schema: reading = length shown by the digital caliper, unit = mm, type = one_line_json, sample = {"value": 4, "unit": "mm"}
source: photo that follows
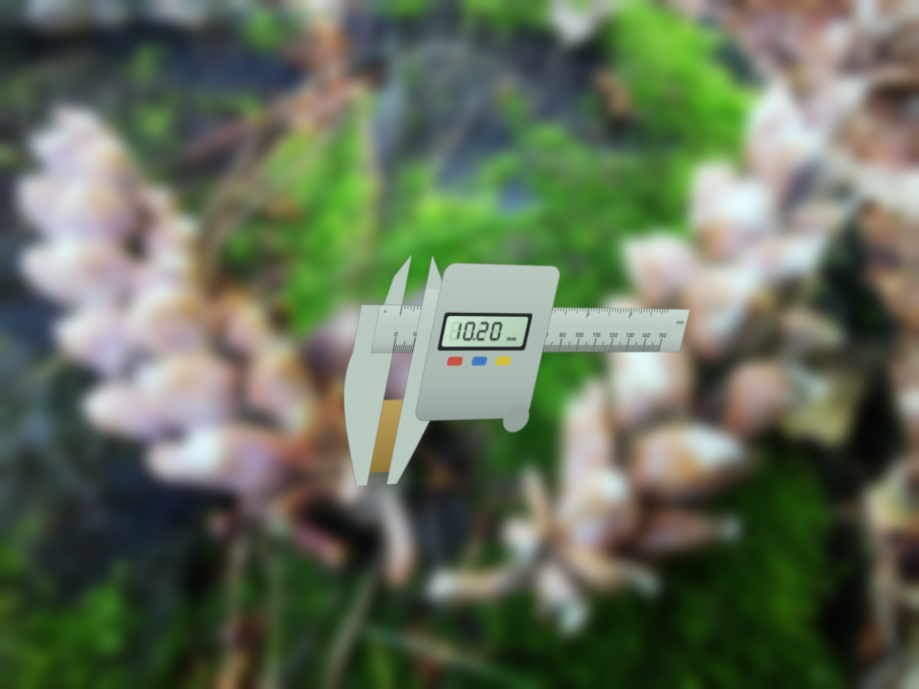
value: {"value": 10.20, "unit": "mm"}
